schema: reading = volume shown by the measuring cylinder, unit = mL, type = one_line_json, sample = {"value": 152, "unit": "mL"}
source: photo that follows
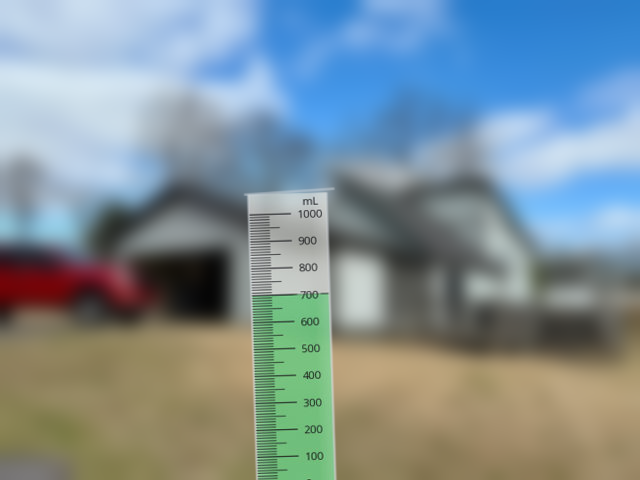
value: {"value": 700, "unit": "mL"}
